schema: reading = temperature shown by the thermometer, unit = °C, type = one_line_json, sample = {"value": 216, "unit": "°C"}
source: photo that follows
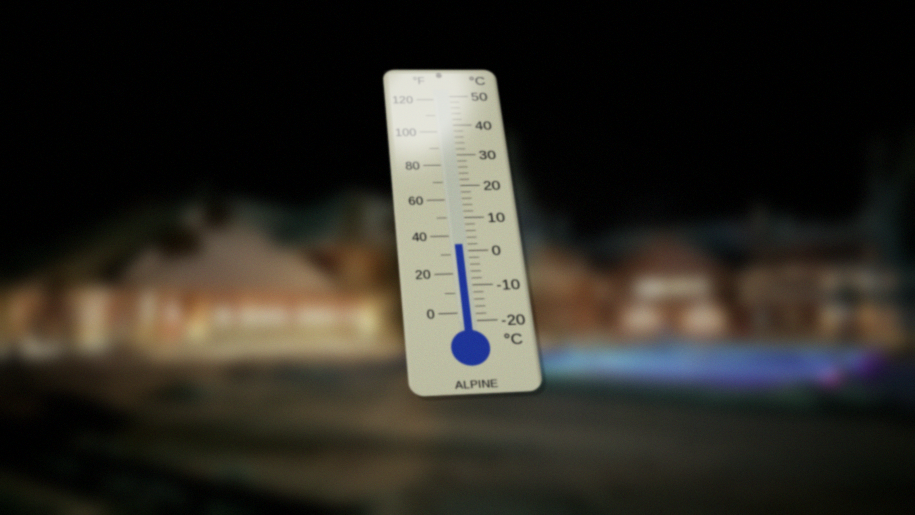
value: {"value": 2, "unit": "°C"}
